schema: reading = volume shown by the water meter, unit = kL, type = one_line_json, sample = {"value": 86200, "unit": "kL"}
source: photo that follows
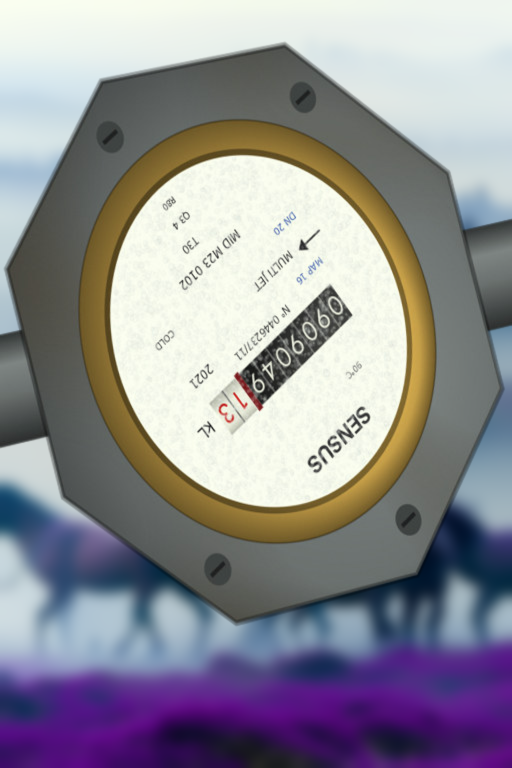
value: {"value": 909049.13, "unit": "kL"}
